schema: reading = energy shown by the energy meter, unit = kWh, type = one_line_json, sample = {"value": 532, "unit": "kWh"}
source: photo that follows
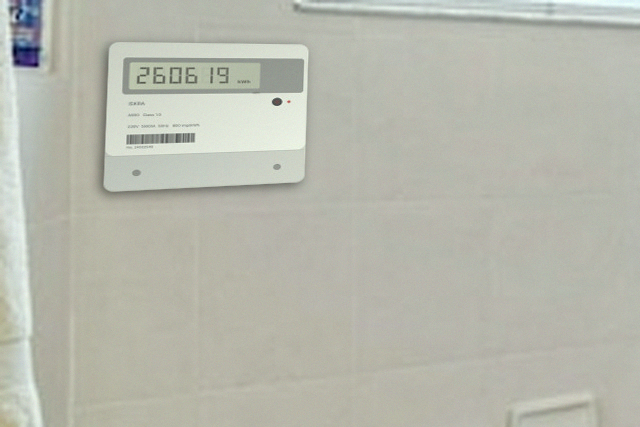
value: {"value": 260619, "unit": "kWh"}
